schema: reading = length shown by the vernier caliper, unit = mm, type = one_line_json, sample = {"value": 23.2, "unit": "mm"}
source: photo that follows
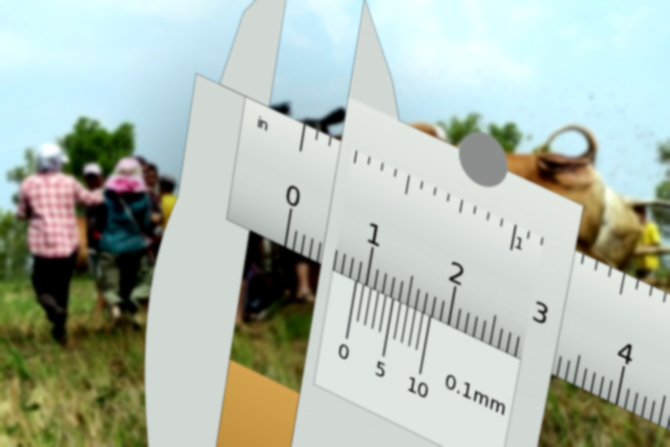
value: {"value": 8.8, "unit": "mm"}
